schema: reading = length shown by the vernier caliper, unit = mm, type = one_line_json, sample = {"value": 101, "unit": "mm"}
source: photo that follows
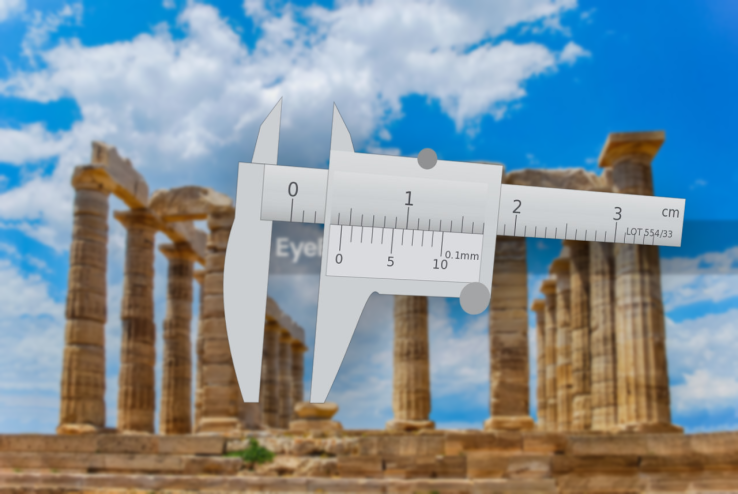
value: {"value": 4.3, "unit": "mm"}
